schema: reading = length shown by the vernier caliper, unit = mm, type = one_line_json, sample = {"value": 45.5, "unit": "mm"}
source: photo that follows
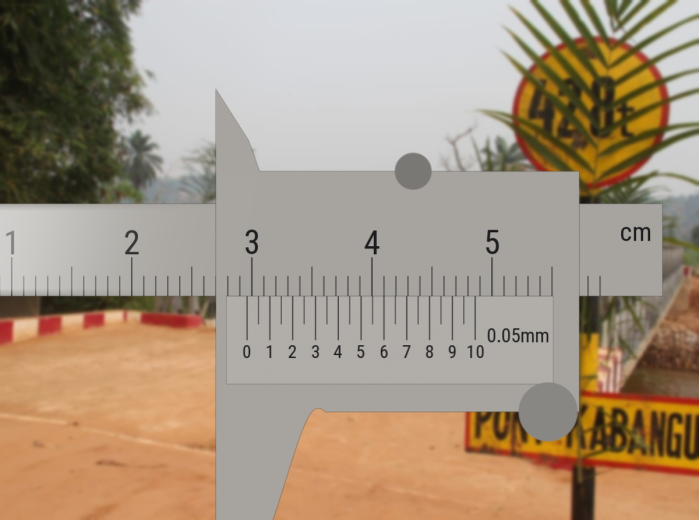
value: {"value": 29.6, "unit": "mm"}
